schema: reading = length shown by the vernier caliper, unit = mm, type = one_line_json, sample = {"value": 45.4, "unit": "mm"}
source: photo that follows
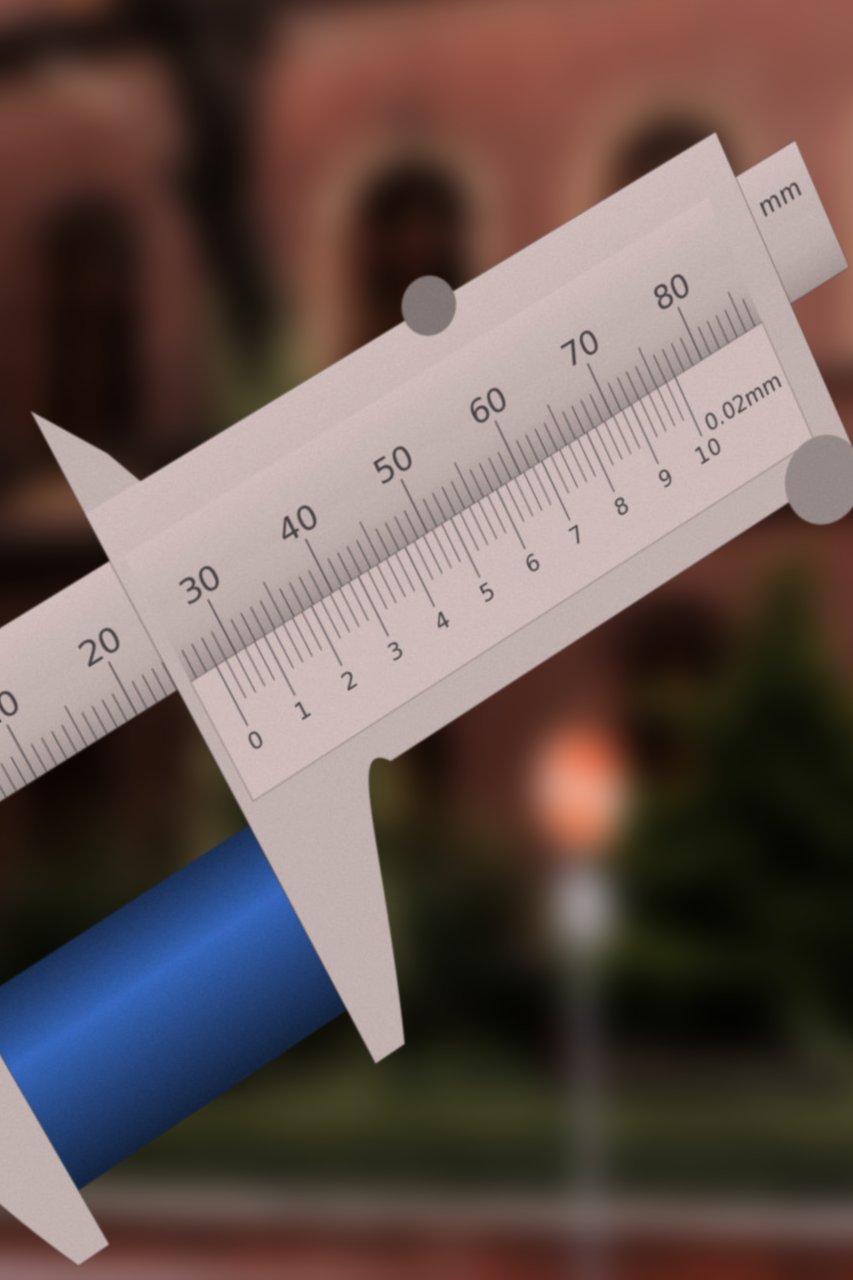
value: {"value": 28.0, "unit": "mm"}
